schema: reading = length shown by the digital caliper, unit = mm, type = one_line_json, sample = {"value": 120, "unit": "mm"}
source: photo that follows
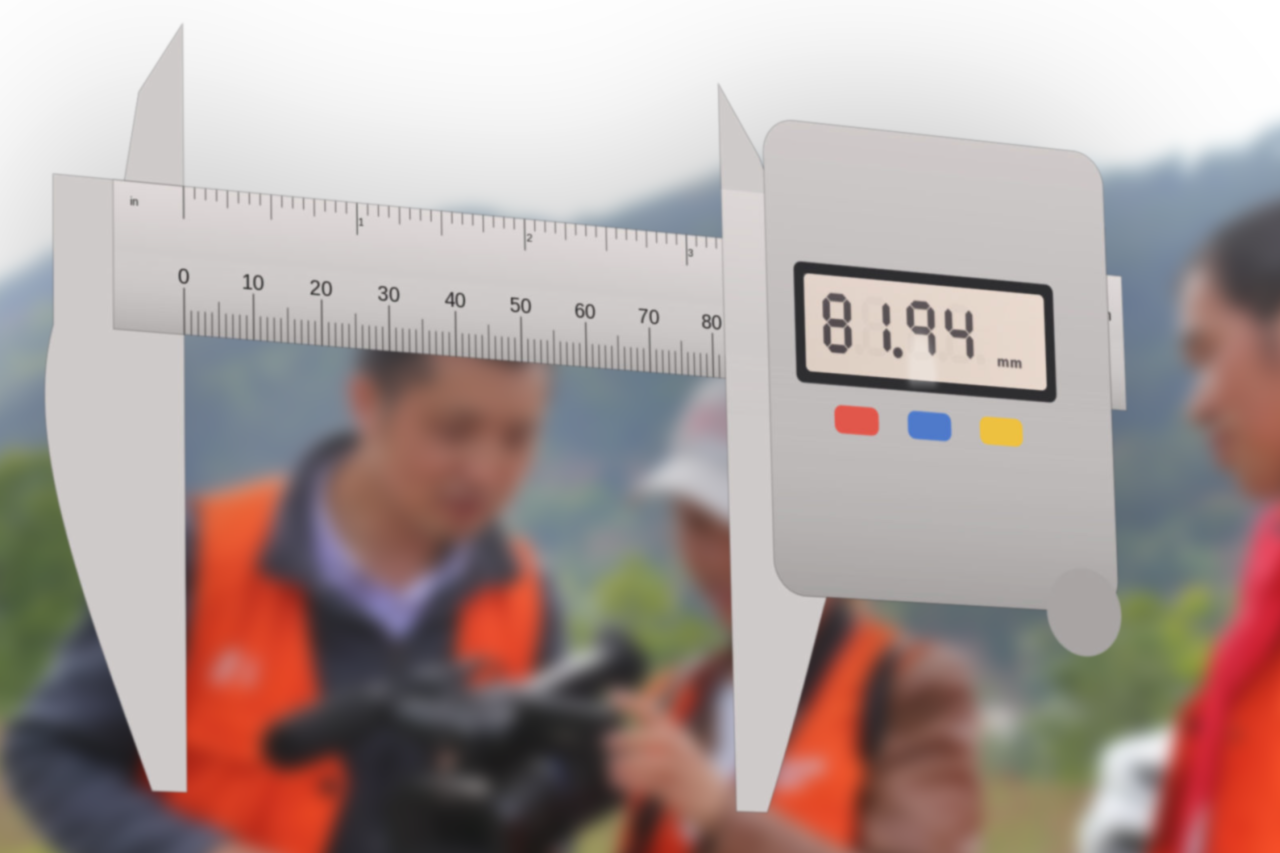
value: {"value": 81.94, "unit": "mm"}
